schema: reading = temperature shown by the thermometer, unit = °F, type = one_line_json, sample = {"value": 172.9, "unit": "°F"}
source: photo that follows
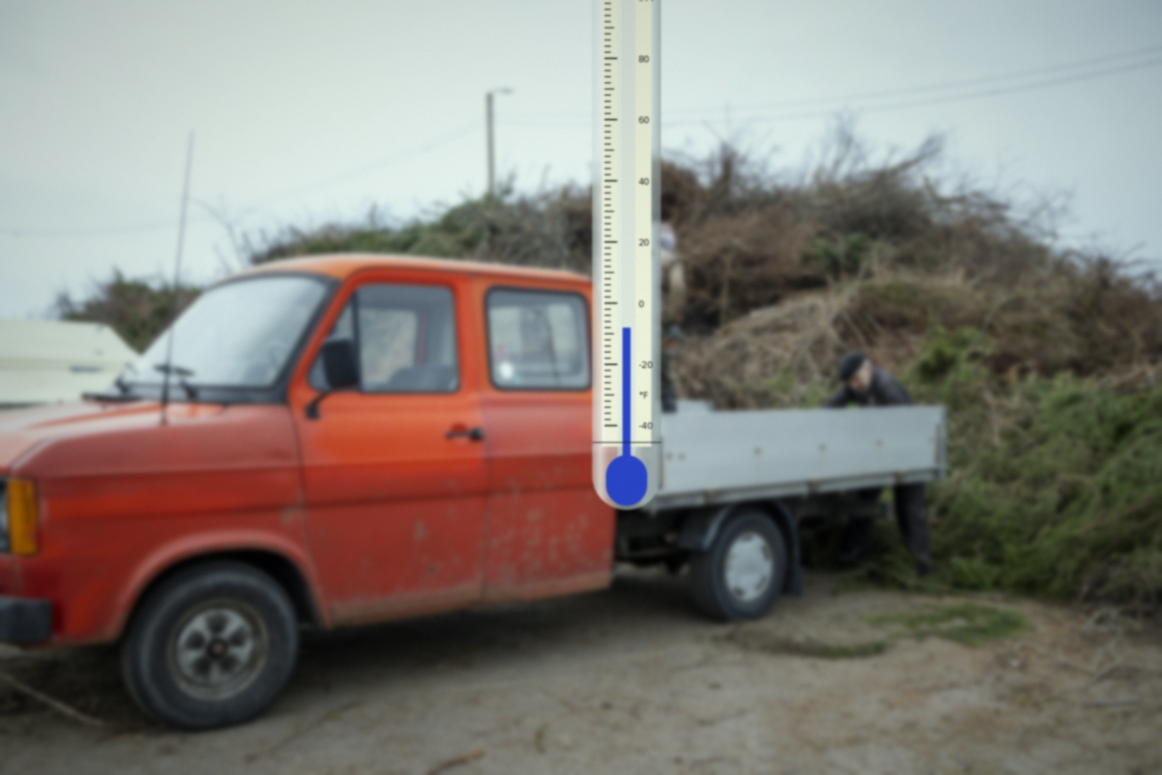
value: {"value": -8, "unit": "°F"}
